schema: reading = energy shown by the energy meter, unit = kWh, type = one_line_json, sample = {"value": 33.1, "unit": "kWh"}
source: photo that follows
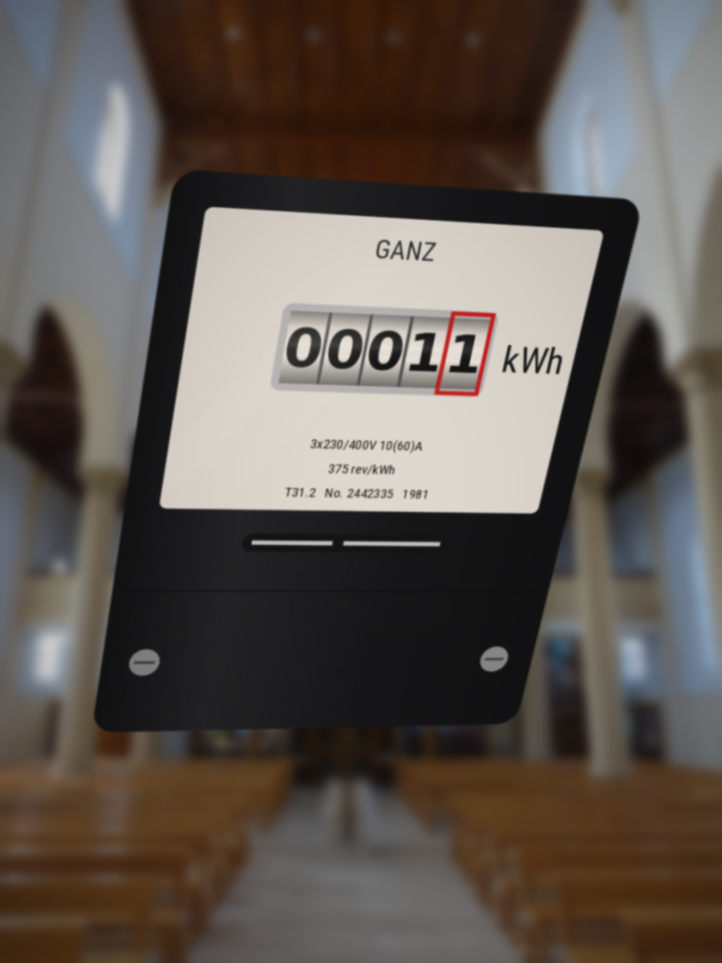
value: {"value": 1.1, "unit": "kWh"}
